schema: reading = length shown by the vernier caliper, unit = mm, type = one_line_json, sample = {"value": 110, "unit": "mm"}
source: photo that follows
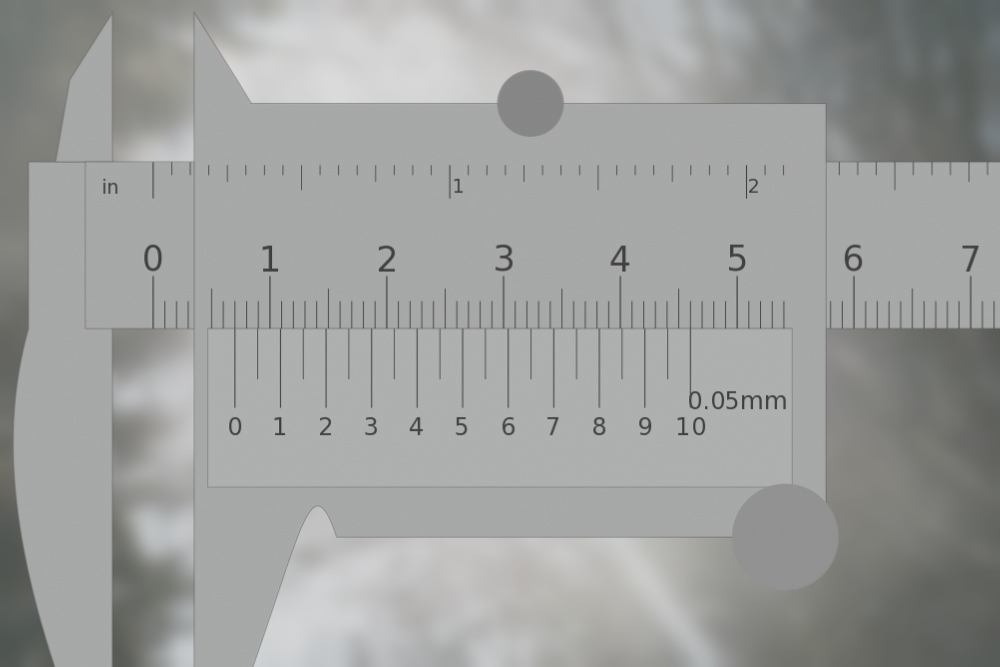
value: {"value": 7.0, "unit": "mm"}
